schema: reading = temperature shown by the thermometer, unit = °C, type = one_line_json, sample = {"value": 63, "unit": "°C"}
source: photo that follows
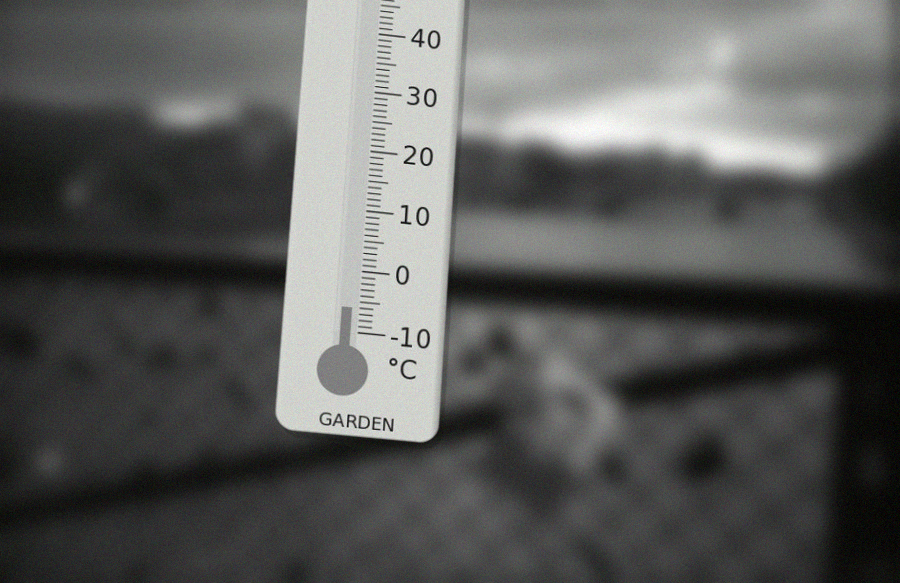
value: {"value": -6, "unit": "°C"}
